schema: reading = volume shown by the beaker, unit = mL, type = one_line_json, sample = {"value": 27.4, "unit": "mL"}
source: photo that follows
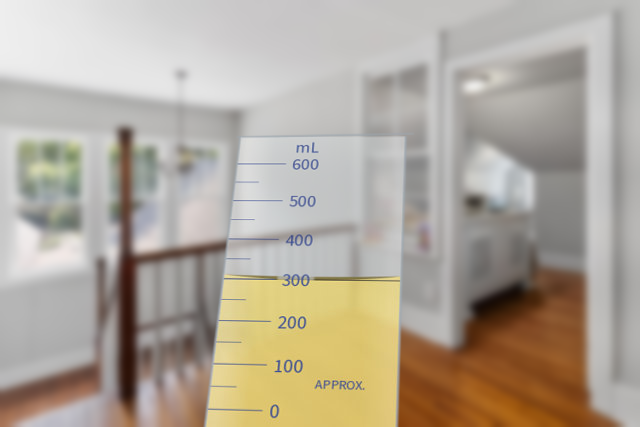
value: {"value": 300, "unit": "mL"}
